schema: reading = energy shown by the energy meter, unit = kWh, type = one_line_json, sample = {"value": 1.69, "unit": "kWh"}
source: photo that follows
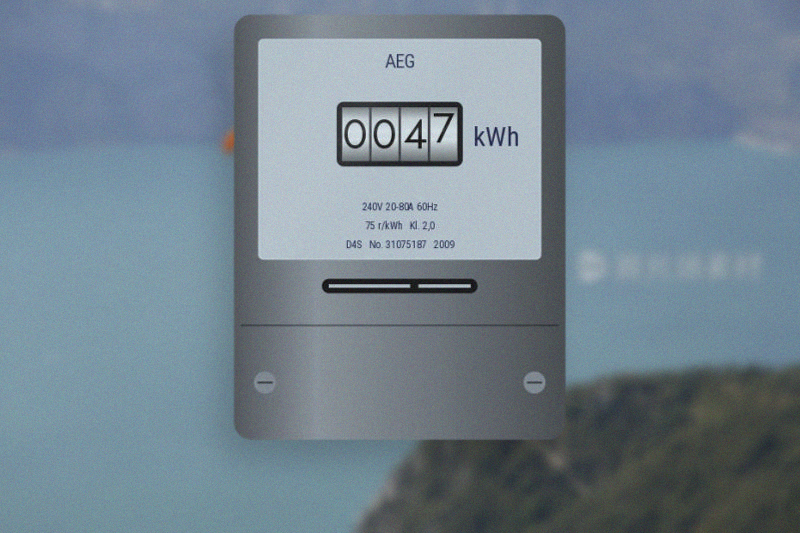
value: {"value": 47, "unit": "kWh"}
